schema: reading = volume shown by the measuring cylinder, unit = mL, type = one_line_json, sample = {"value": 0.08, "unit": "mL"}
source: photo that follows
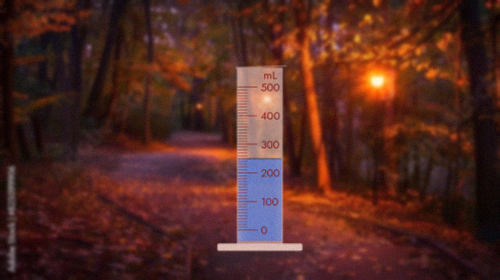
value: {"value": 250, "unit": "mL"}
